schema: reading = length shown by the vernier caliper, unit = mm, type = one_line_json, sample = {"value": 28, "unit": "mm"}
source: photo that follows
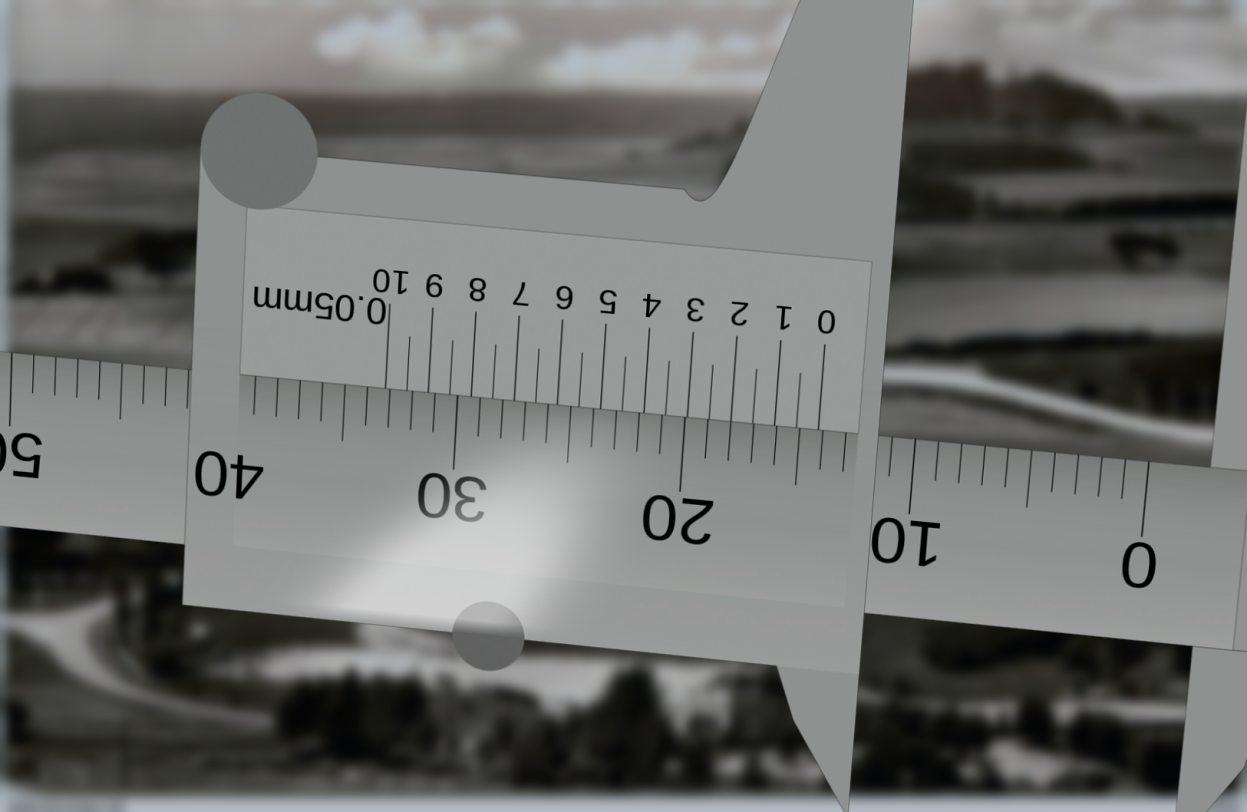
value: {"value": 14.20, "unit": "mm"}
